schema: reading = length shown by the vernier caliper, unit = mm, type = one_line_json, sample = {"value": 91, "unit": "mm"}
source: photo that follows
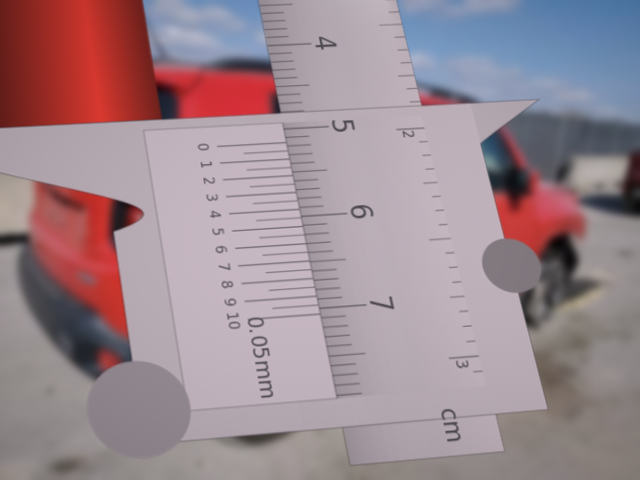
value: {"value": 51.6, "unit": "mm"}
